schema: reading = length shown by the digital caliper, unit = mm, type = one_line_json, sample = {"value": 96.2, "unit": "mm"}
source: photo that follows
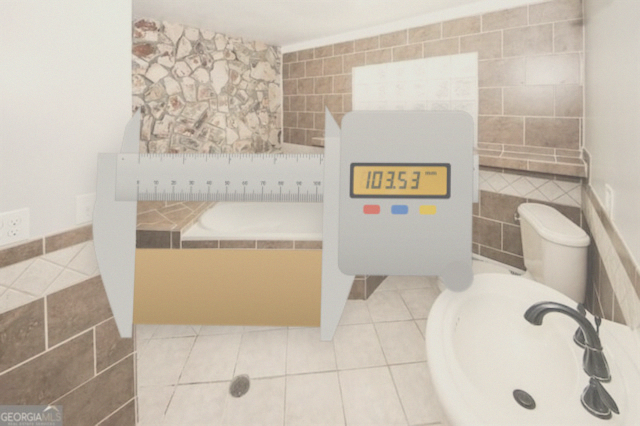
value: {"value": 103.53, "unit": "mm"}
